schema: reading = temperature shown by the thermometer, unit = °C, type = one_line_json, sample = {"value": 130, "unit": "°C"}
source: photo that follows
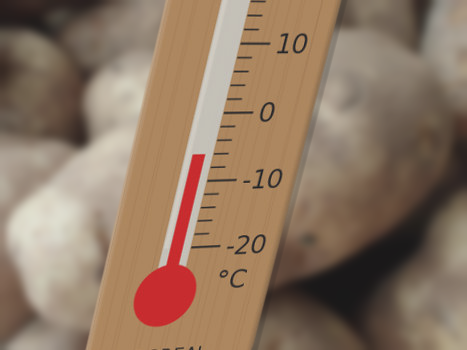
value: {"value": -6, "unit": "°C"}
